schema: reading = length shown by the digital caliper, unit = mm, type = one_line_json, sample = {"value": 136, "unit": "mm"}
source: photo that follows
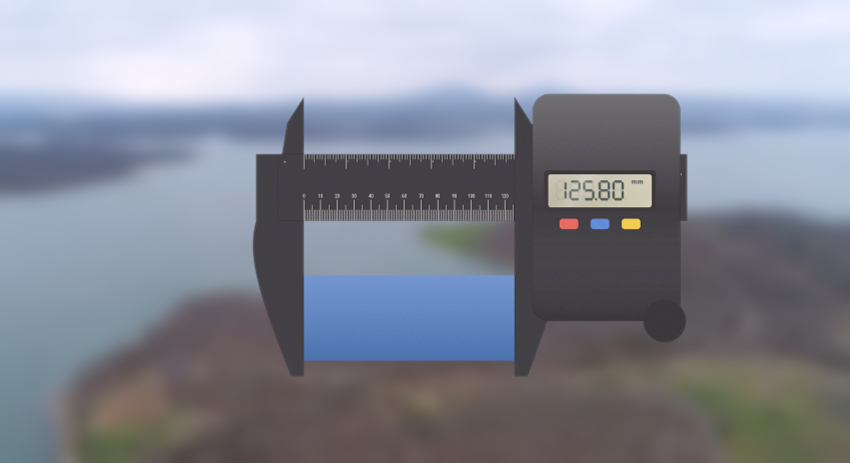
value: {"value": 125.80, "unit": "mm"}
